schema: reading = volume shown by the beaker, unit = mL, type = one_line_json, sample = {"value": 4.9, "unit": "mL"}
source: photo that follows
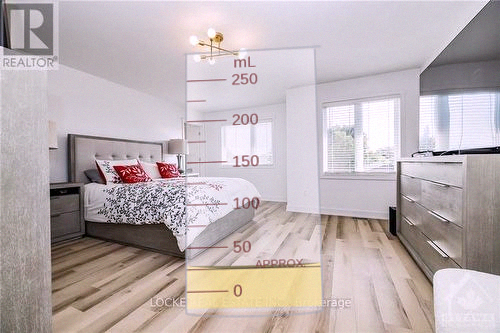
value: {"value": 25, "unit": "mL"}
